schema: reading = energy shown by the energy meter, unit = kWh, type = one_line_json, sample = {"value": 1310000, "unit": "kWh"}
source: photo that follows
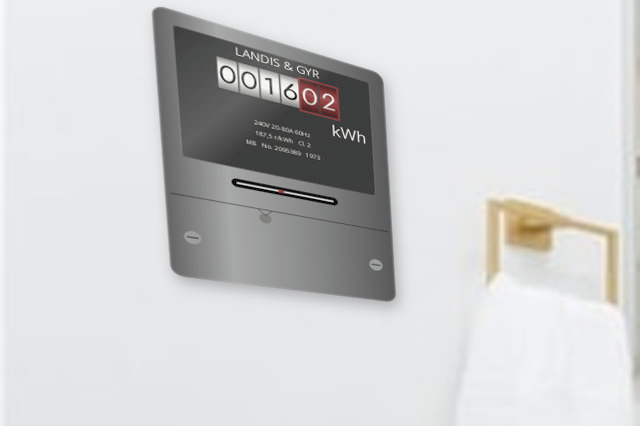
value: {"value": 16.02, "unit": "kWh"}
